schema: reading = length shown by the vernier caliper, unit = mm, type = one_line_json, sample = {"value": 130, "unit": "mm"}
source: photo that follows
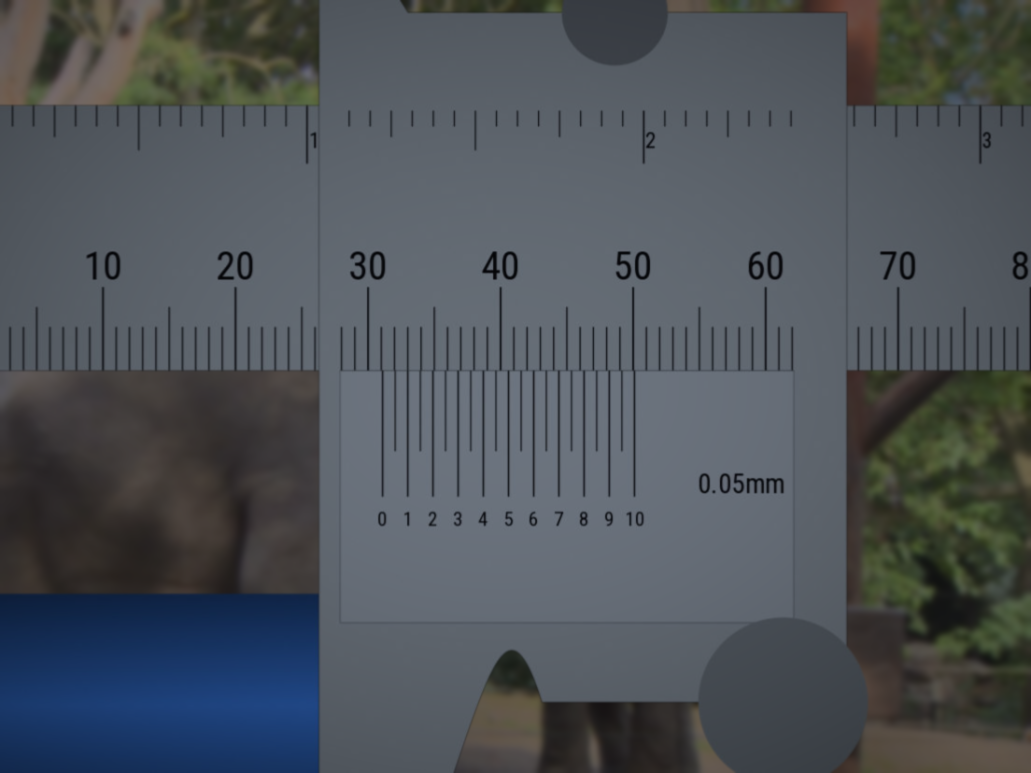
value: {"value": 31.1, "unit": "mm"}
